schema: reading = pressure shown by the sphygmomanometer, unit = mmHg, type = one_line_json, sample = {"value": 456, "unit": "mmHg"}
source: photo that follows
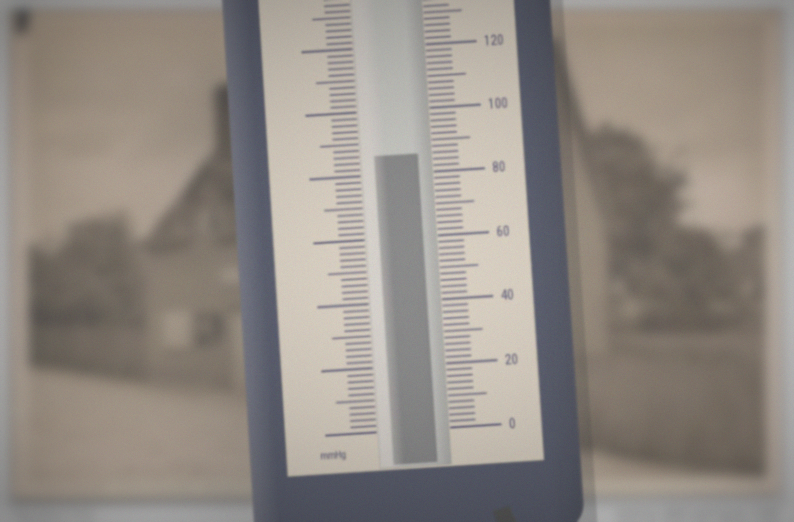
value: {"value": 86, "unit": "mmHg"}
